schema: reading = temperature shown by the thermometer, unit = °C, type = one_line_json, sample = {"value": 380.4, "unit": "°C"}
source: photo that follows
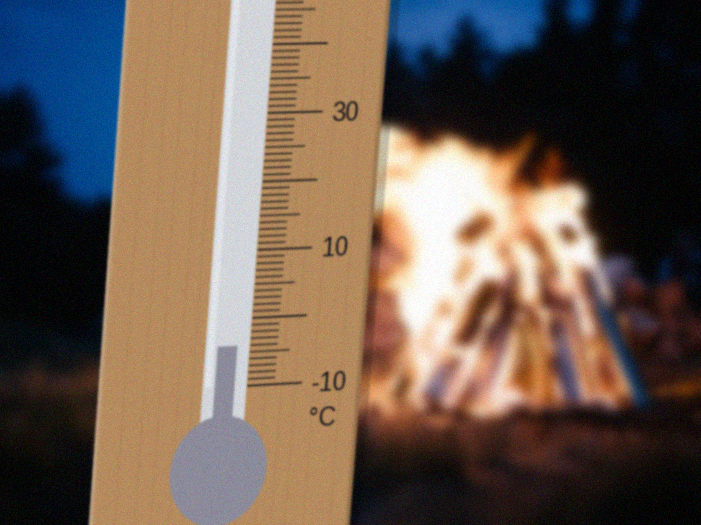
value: {"value": -4, "unit": "°C"}
